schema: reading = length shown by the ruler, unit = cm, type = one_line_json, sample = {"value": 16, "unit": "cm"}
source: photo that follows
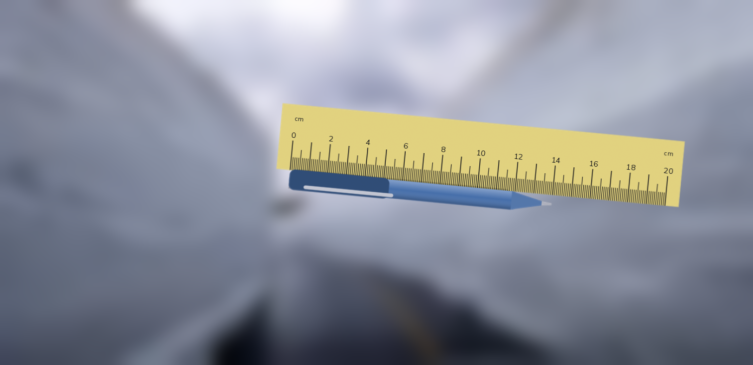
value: {"value": 14, "unit": "cm"}
